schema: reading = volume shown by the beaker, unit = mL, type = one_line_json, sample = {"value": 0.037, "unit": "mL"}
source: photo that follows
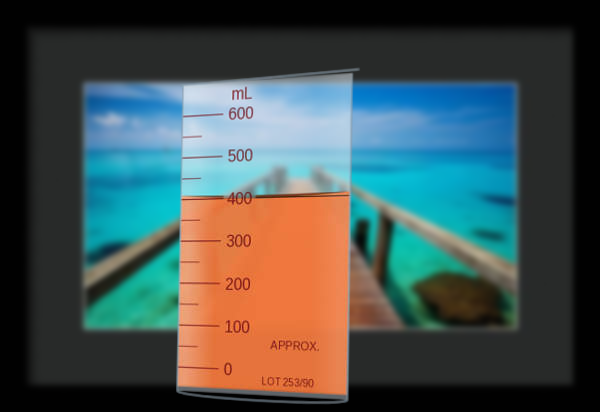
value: {"value": 400, "unit": "mL"}
